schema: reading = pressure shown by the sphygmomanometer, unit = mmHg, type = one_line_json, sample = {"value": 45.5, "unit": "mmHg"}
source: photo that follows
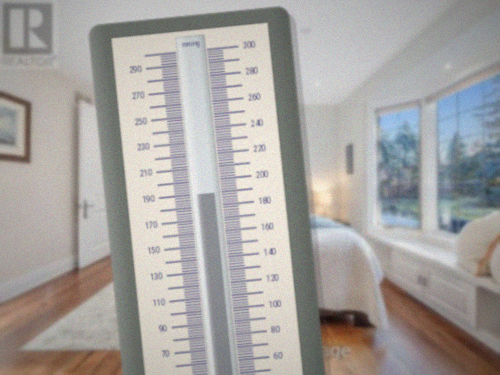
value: {"value": 190, "unit": "mmHg"}
